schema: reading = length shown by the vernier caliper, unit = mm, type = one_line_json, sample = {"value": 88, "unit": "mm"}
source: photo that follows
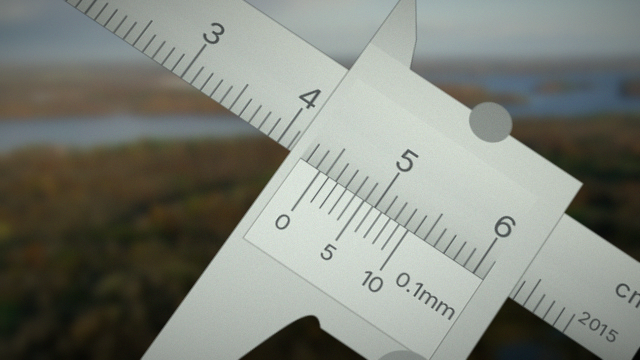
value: {"value": 44.4, "unit": "mm"}
